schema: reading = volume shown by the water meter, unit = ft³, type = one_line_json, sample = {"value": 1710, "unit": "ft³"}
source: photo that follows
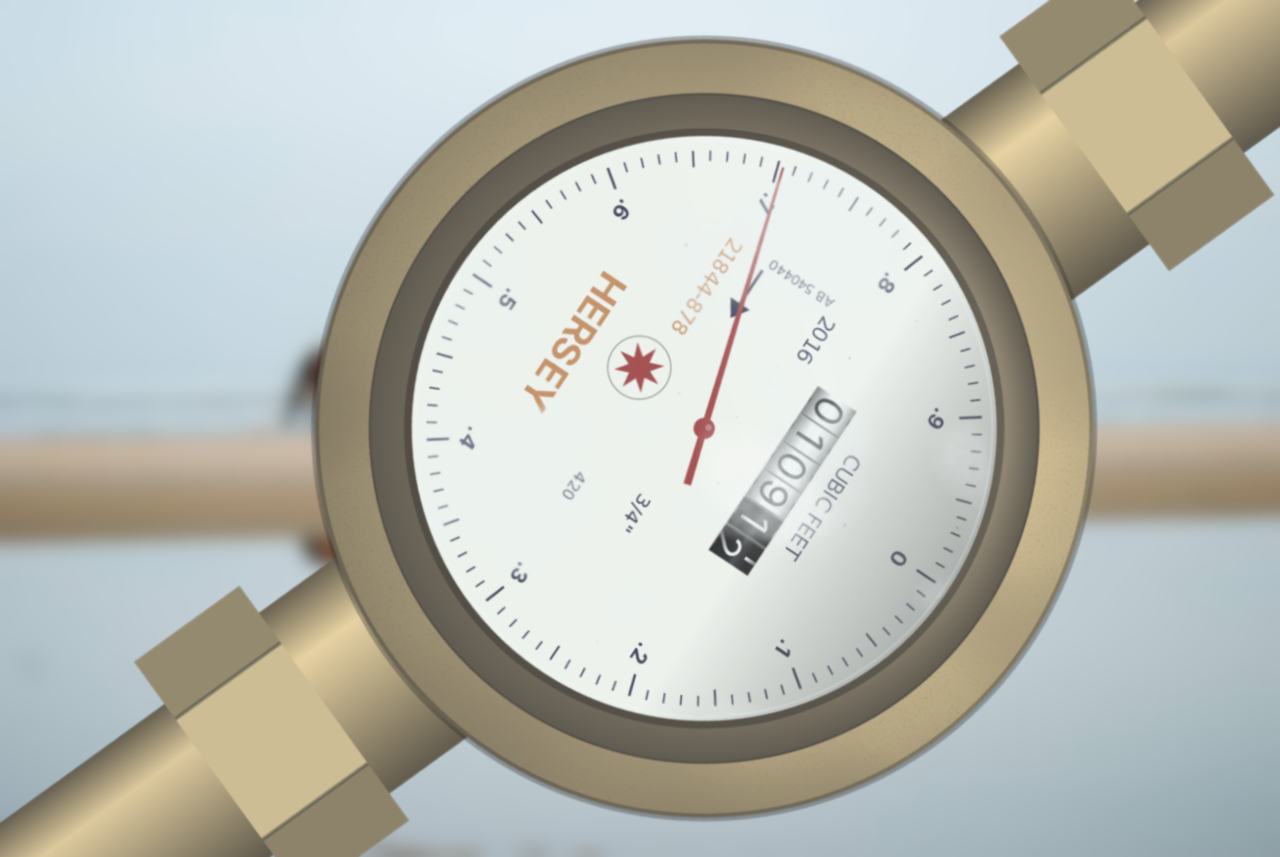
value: {"value": 10911.70, "unit": "ft³"}
